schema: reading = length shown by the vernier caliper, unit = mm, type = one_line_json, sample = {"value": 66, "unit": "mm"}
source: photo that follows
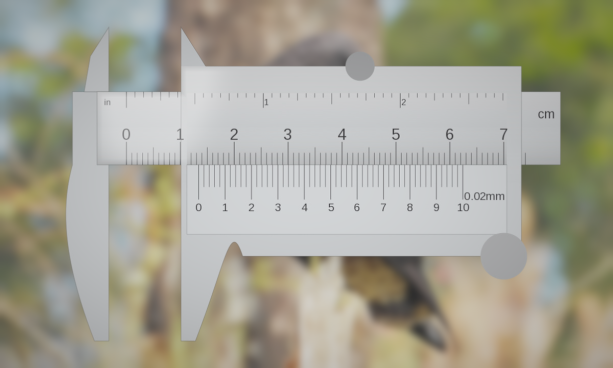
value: {"value": 13.4, "unit": "mm"}
